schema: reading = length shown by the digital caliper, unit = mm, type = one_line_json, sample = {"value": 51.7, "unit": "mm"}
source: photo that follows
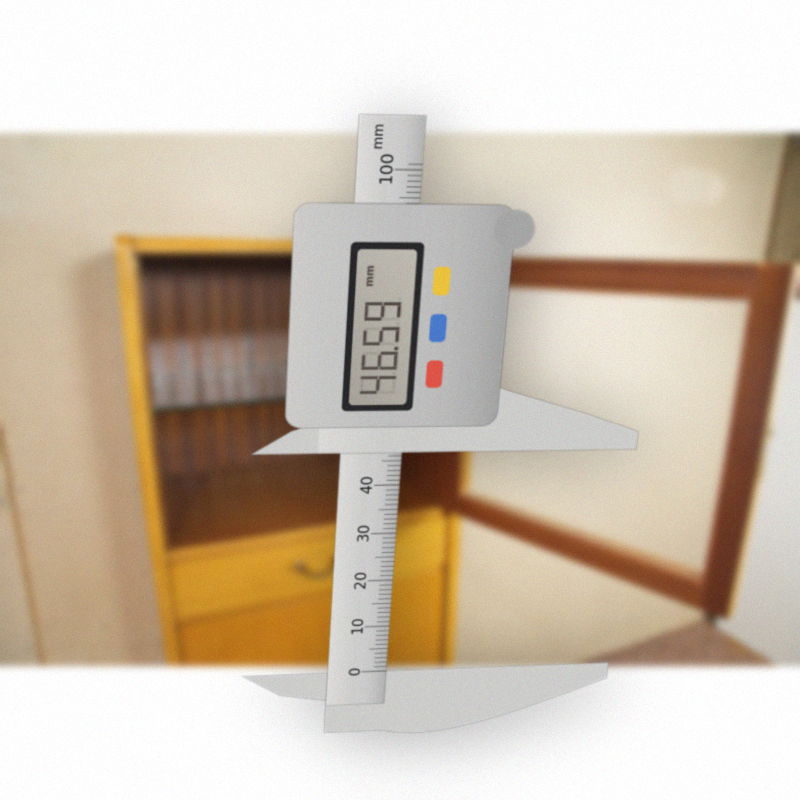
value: {"value": 46.59, "unit": "mm"}
